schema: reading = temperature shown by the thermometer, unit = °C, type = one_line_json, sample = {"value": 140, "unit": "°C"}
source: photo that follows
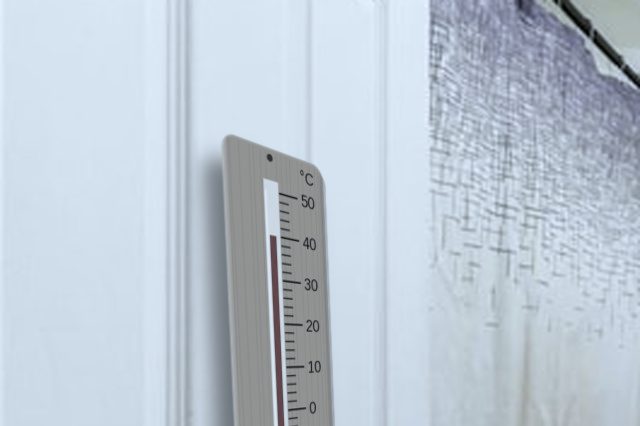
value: {"value": 40, "unit": "°C"}
